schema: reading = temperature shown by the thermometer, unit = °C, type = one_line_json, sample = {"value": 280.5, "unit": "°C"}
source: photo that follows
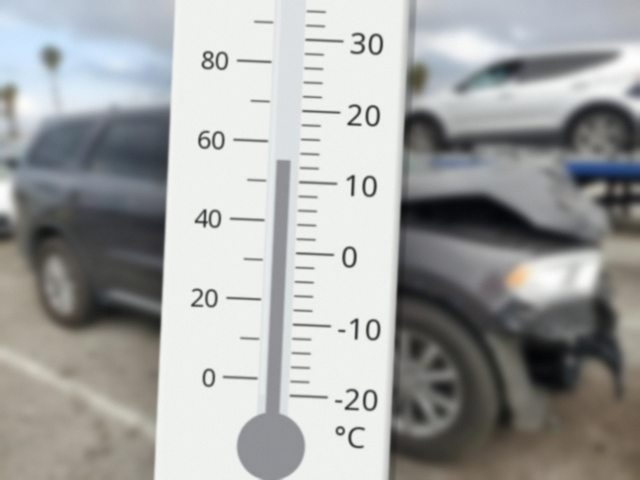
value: {"value": 13, "unit": "°C"}
